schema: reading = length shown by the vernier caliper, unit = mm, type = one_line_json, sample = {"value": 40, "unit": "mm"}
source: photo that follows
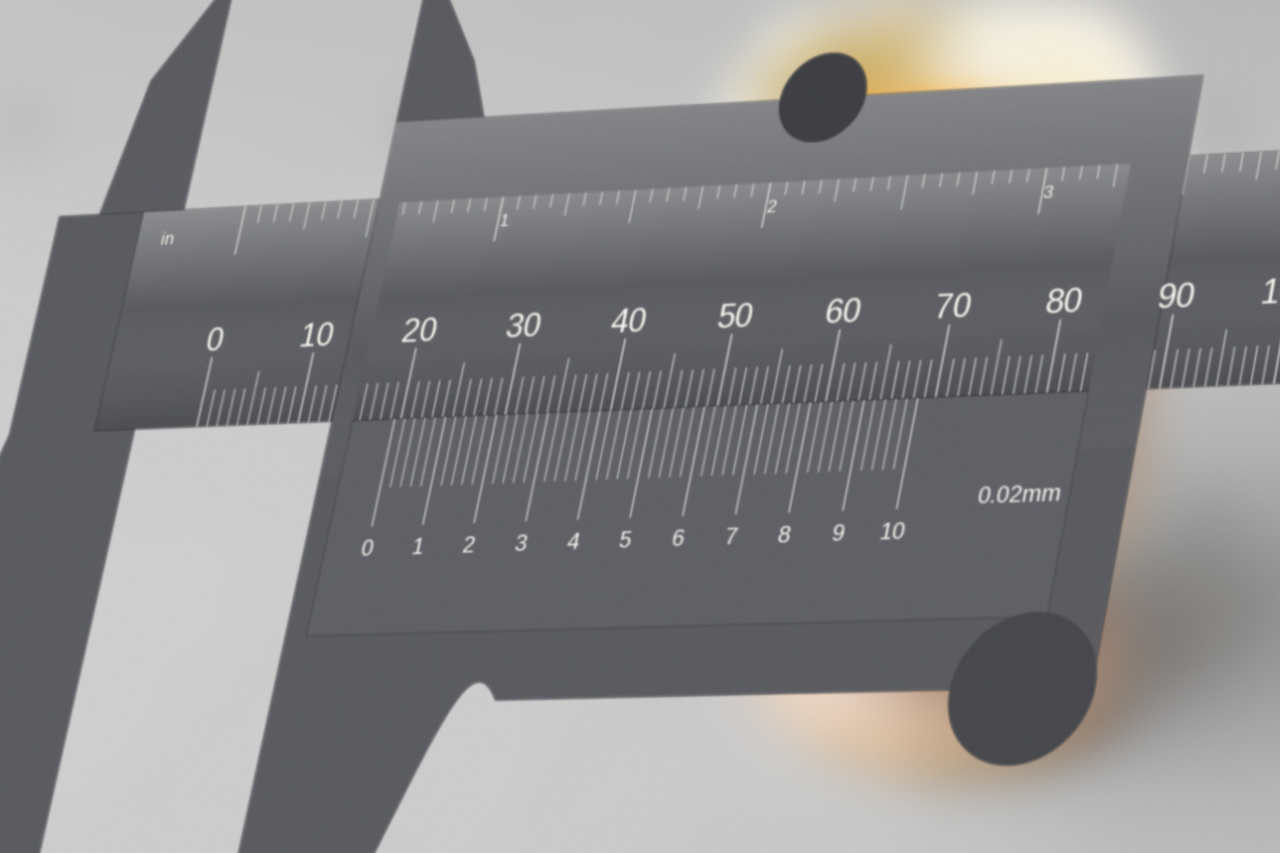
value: {"value": 19.4, "unit": "mm"}
